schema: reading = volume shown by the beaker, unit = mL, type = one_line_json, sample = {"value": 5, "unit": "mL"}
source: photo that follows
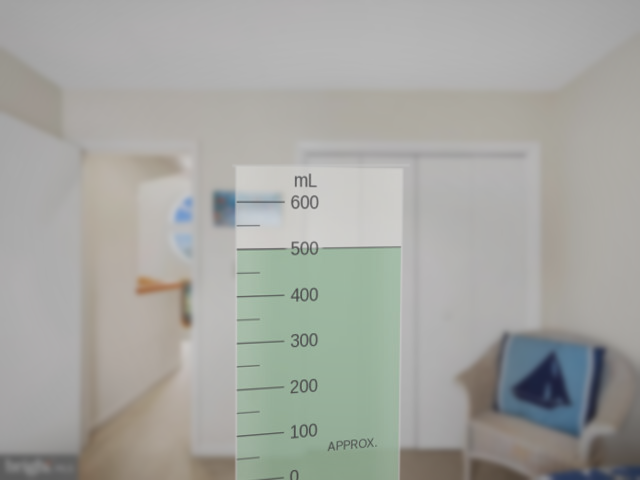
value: {"value": 500, "unit": "mL"}
